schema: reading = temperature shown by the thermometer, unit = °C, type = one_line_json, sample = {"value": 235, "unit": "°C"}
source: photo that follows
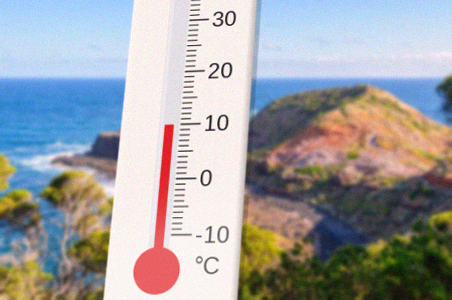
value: {"value": 10, "unit": "°C"}
